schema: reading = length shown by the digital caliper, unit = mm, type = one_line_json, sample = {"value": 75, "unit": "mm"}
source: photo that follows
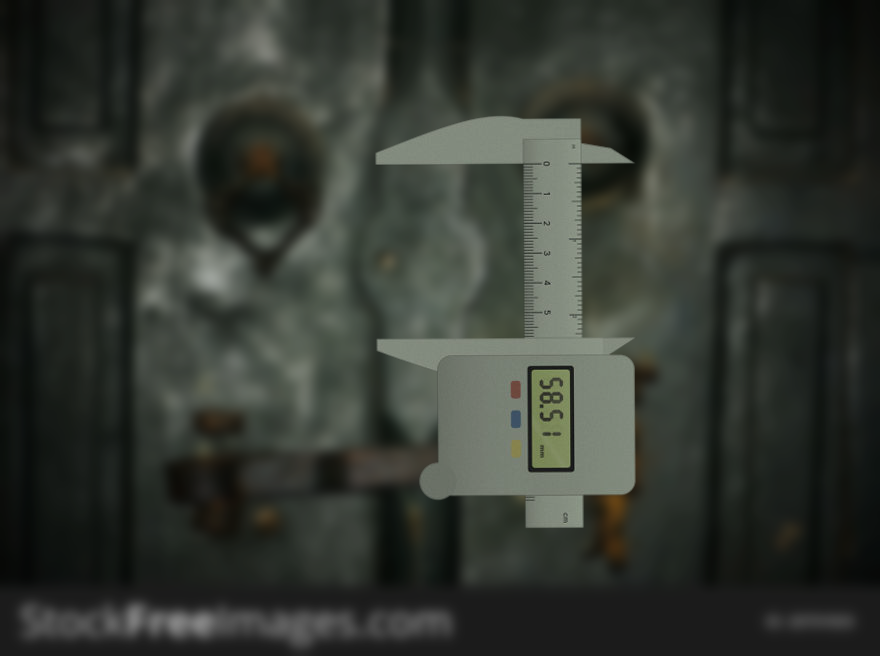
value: {"value": 58.51, "unit": "mm"}
